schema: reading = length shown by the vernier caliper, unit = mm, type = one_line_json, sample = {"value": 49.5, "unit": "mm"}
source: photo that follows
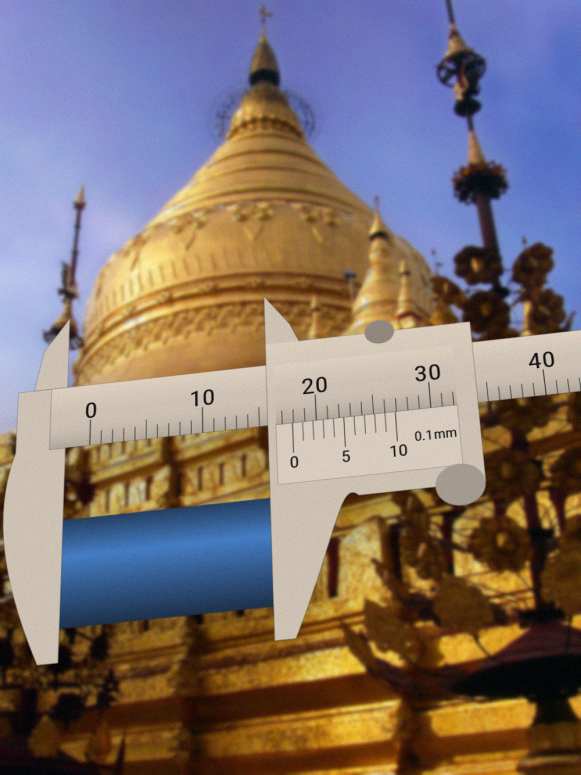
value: {"value": 17.9, "unit": "mm"}
